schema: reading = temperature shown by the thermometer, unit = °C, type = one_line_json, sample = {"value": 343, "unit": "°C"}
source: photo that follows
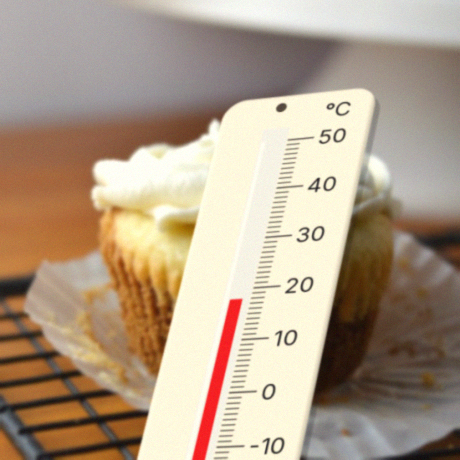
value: {"value": 18, "unit": "°C"}
